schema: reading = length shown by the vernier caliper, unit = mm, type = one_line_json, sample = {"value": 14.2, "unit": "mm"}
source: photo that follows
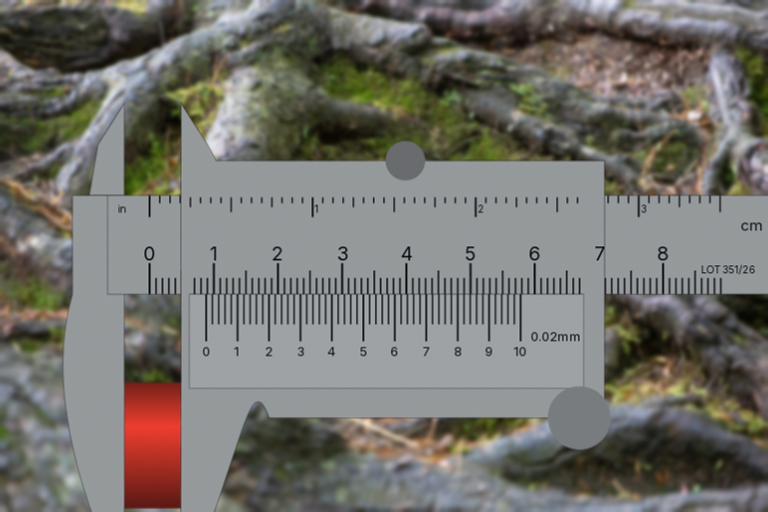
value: {"value": 8.8, "unit": "mm"}
